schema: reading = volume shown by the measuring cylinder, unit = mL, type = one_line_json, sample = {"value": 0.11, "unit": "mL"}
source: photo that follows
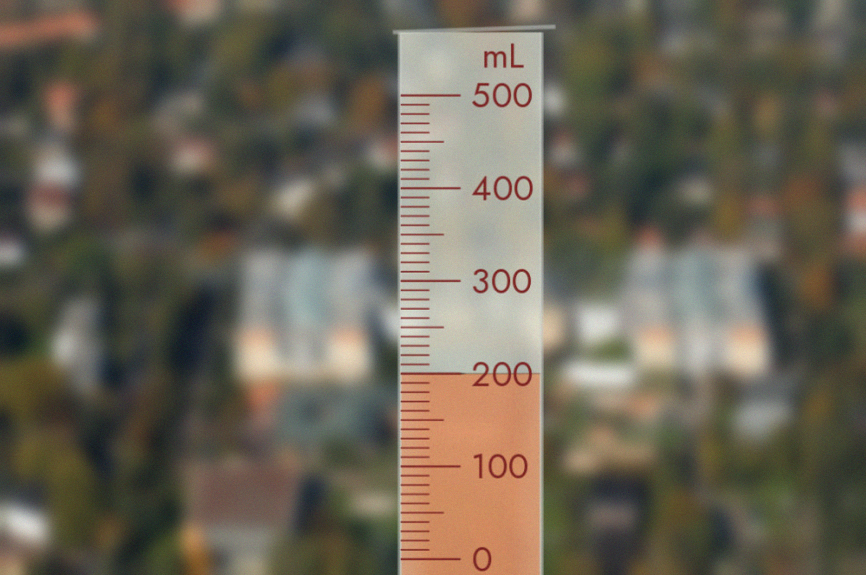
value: {"value": 200, "unit": "mL"}
